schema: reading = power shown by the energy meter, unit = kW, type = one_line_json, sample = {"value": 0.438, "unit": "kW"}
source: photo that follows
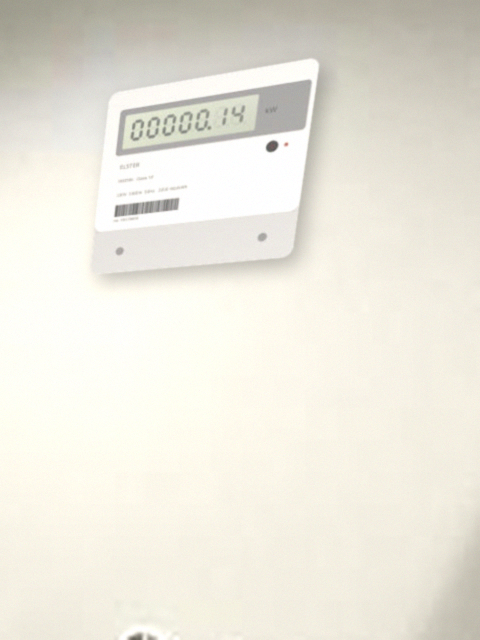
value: {"value": 0.14, "unit": "kW"}
